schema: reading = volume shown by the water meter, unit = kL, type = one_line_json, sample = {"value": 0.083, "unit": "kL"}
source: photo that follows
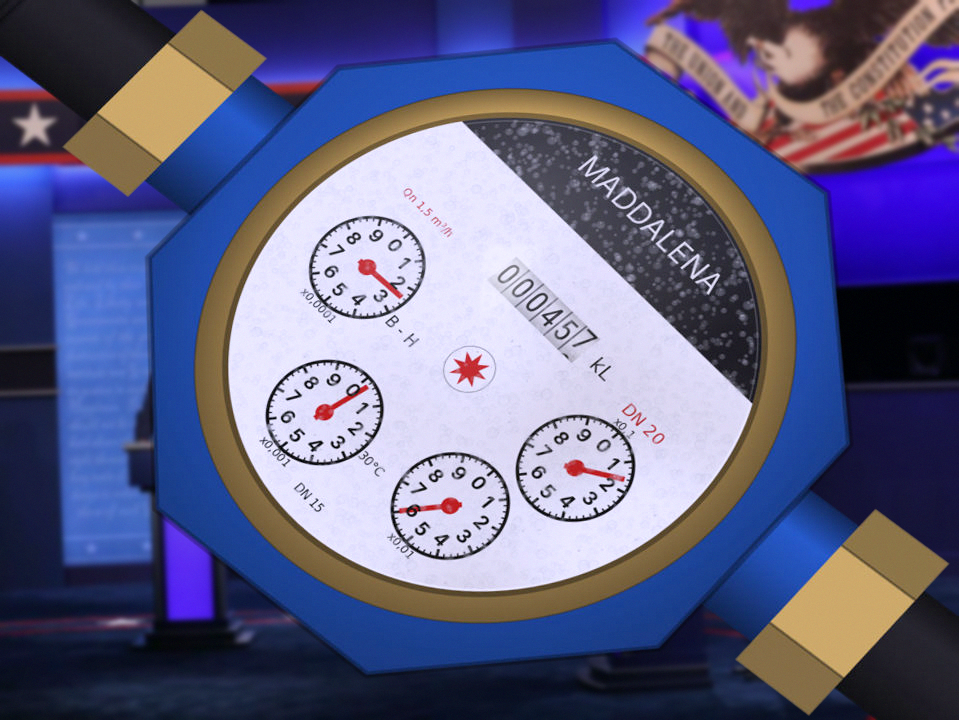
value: {"value": 457.1602, "unit": "kL"}
